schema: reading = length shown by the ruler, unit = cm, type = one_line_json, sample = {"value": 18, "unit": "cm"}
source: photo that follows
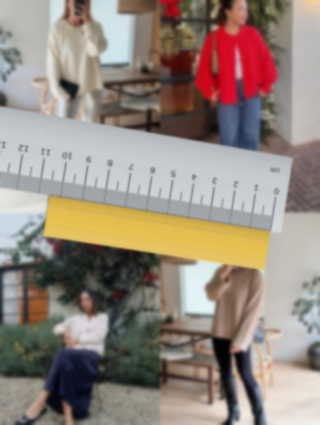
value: {"value": 10.5, "unit": "cm"}
